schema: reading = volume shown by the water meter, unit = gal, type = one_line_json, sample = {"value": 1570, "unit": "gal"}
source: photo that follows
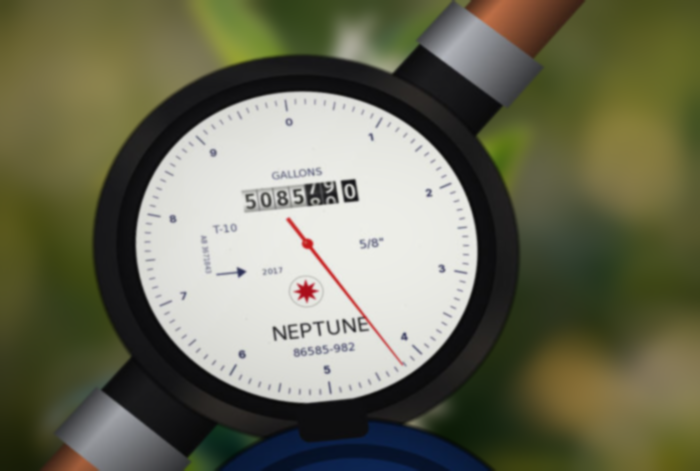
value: {"value": 5085794.2, "unit": "gal"}
